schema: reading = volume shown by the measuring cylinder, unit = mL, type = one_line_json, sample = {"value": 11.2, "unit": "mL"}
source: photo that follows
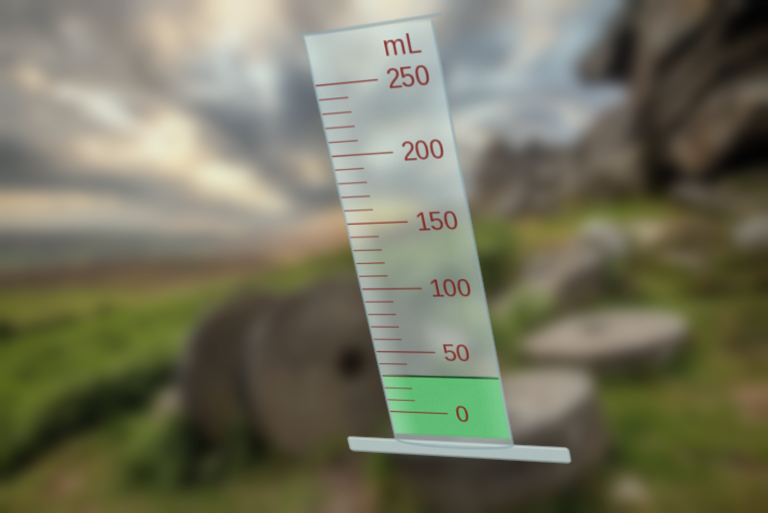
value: {"value": 30, "unit": "mL"}
